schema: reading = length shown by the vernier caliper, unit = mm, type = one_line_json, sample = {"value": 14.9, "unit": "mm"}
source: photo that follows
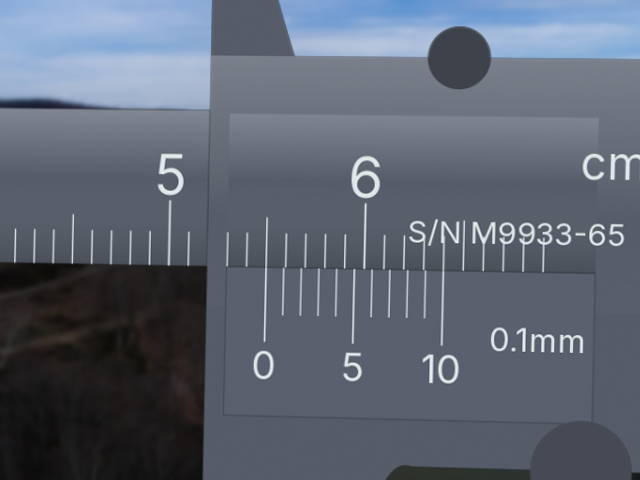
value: {"value": 55.0, "unit": "mm"}
